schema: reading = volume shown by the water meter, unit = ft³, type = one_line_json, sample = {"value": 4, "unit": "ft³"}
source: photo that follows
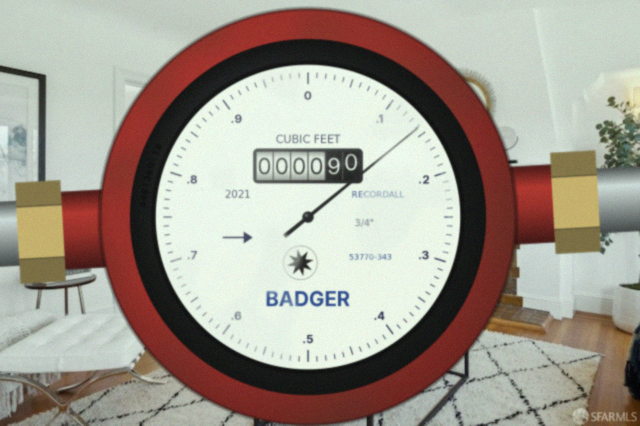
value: {"value": 90.14, "unit": "ft³"}
